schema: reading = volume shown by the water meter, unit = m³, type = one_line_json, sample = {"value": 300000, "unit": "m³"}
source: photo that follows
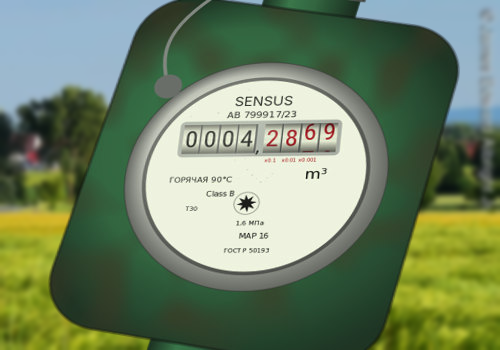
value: {"value": 4.2869, "unit": "m³"}
